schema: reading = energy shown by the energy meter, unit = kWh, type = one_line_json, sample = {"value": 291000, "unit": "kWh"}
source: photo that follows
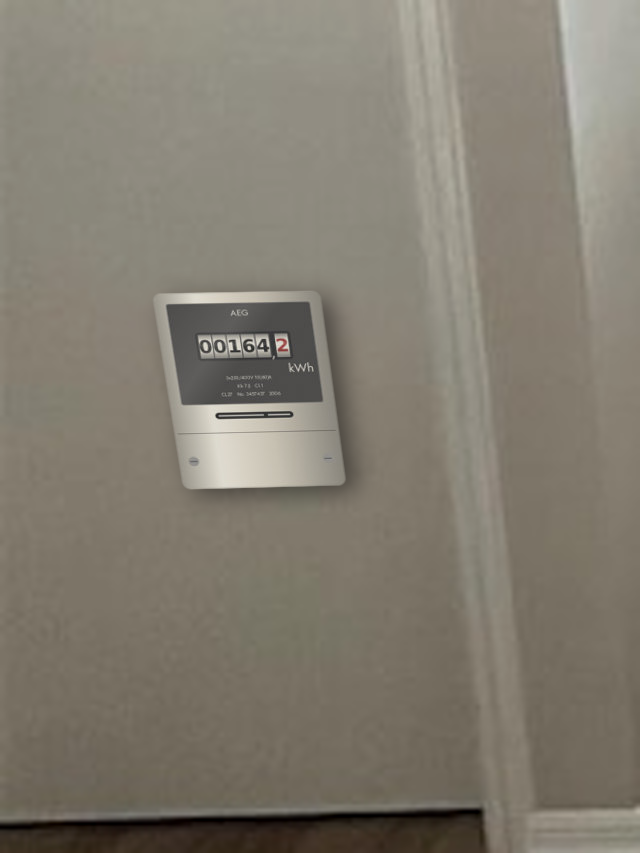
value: {"value": 164.2, "unit": "kWh"}
